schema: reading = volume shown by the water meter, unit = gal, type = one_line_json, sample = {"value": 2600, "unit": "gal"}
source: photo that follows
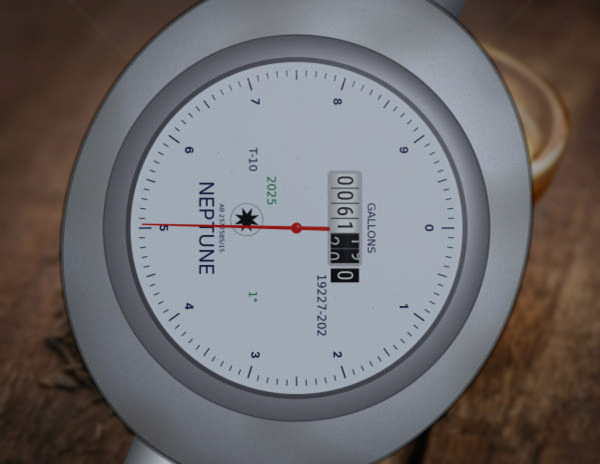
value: {"value": 61195.0, "unit": "gal"}
